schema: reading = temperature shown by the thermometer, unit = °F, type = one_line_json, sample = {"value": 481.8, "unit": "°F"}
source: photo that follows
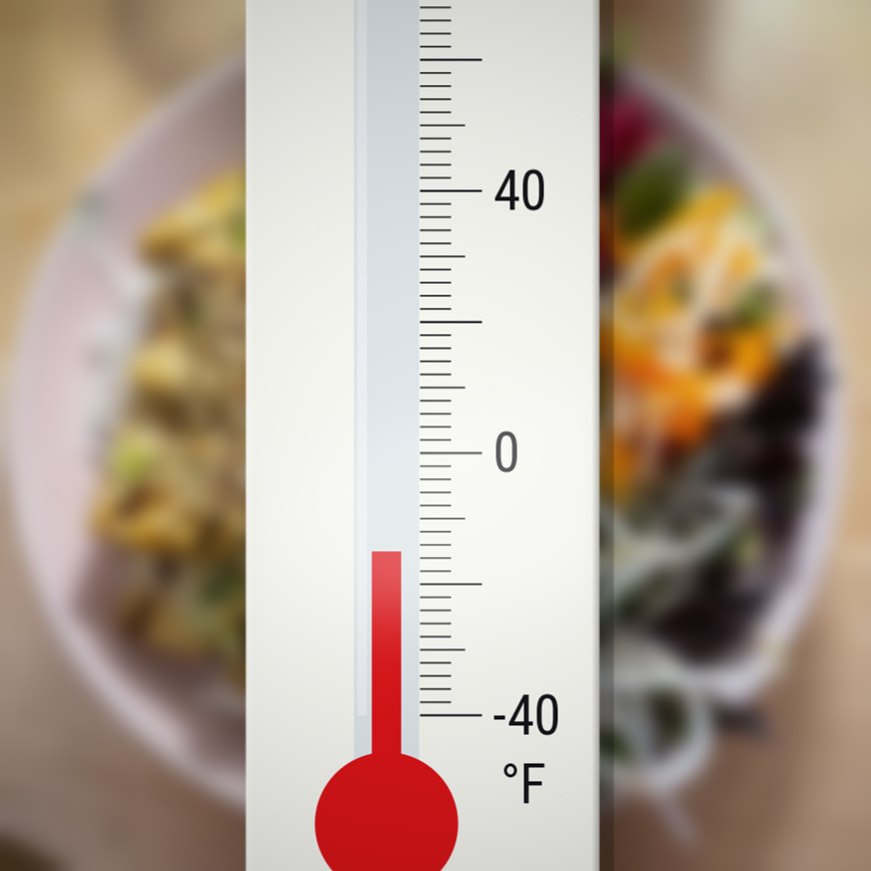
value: {"value": -15, "unit": "°F"}
